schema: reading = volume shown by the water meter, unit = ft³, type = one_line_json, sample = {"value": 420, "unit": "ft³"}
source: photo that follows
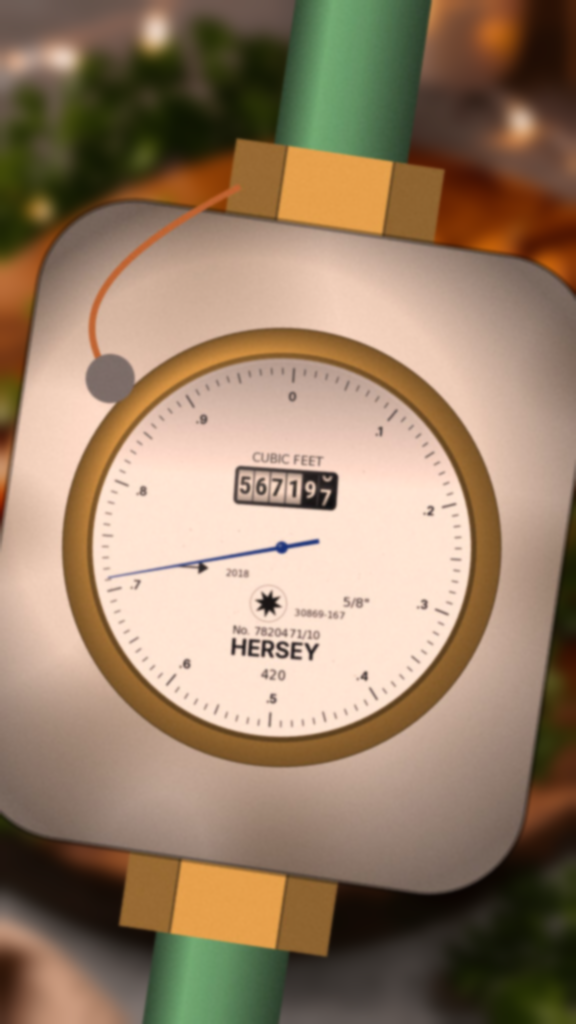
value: {"value": 567196.71, "unit": "ft³"}
